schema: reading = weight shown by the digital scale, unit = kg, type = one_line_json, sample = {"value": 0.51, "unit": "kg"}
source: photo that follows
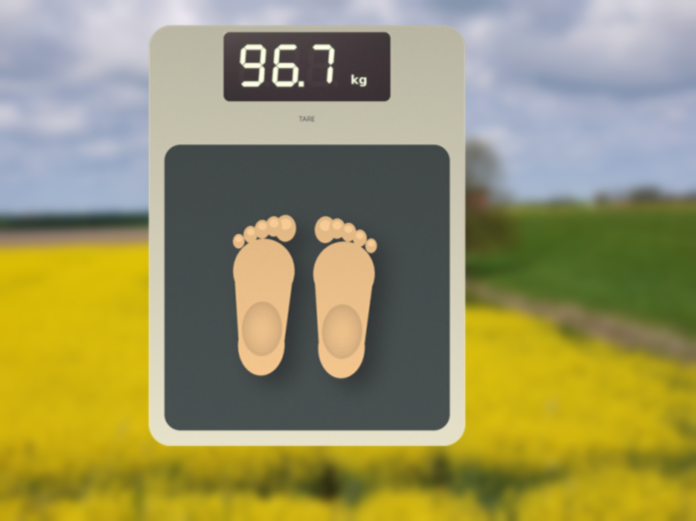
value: {"value": 96.7, "unit": "kg"}
